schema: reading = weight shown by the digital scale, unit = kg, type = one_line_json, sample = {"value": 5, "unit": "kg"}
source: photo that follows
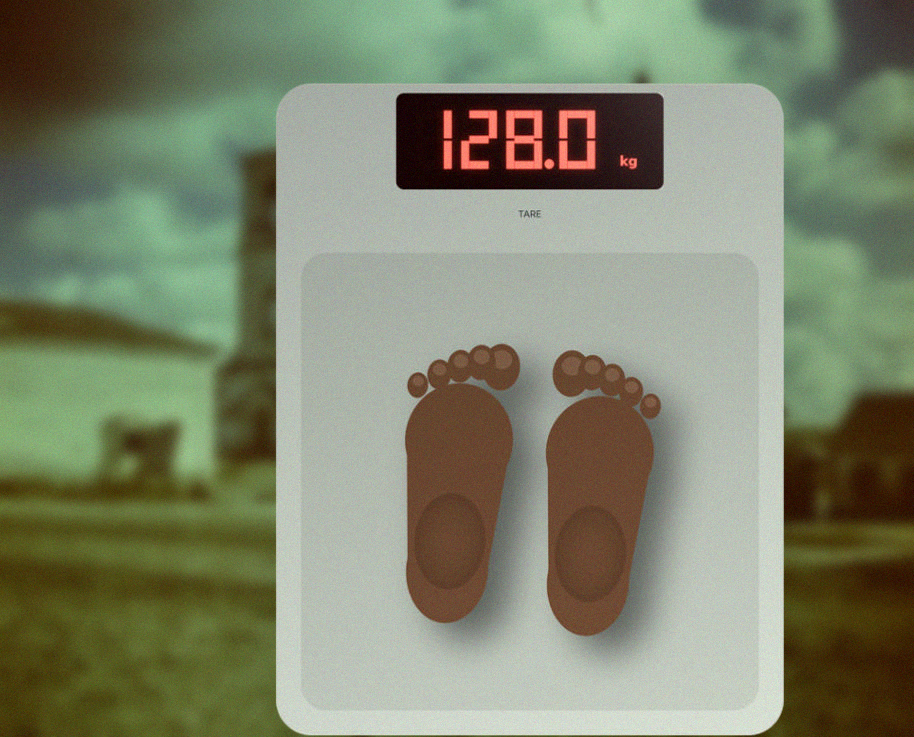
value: {"value": 128.0, "unit": "kg"}
